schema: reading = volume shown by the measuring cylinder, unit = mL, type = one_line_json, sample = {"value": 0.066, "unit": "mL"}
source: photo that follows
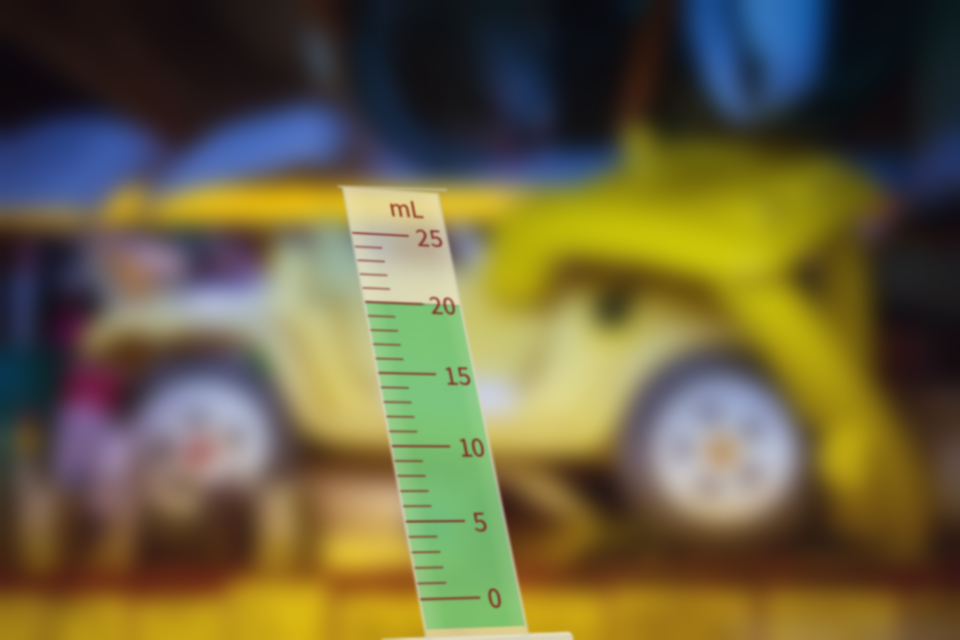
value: {"value": 20, "unit": "mL"}
